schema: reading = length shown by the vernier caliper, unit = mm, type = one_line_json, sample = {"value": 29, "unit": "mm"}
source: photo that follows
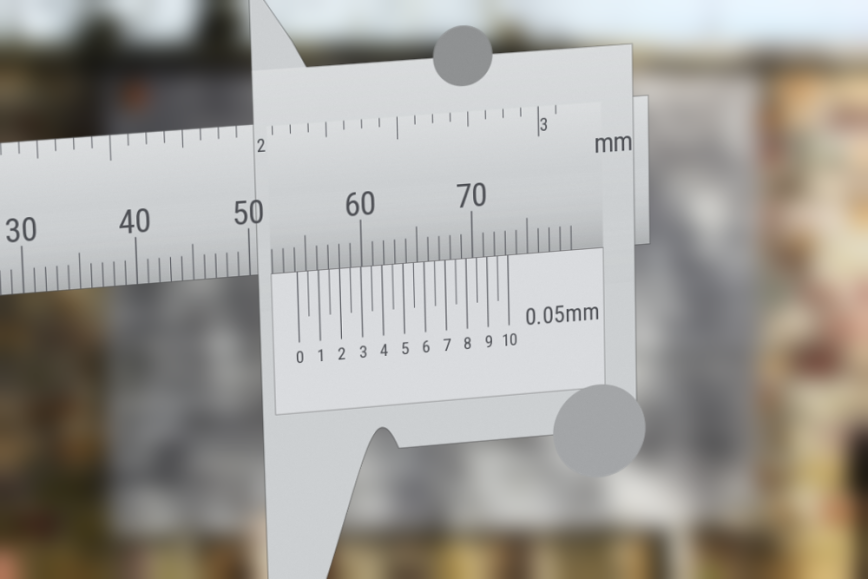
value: {"value": 54.2, "unit": "mm"}
